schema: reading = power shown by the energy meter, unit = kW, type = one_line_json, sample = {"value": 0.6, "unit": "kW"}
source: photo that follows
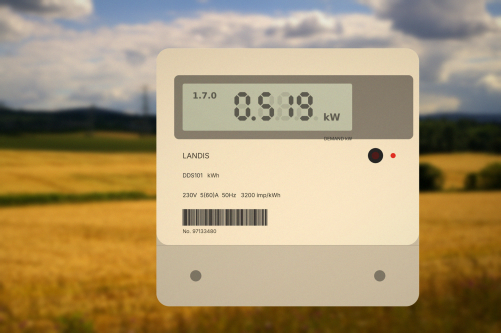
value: {"value": 0.519, "unit": "kW"}
